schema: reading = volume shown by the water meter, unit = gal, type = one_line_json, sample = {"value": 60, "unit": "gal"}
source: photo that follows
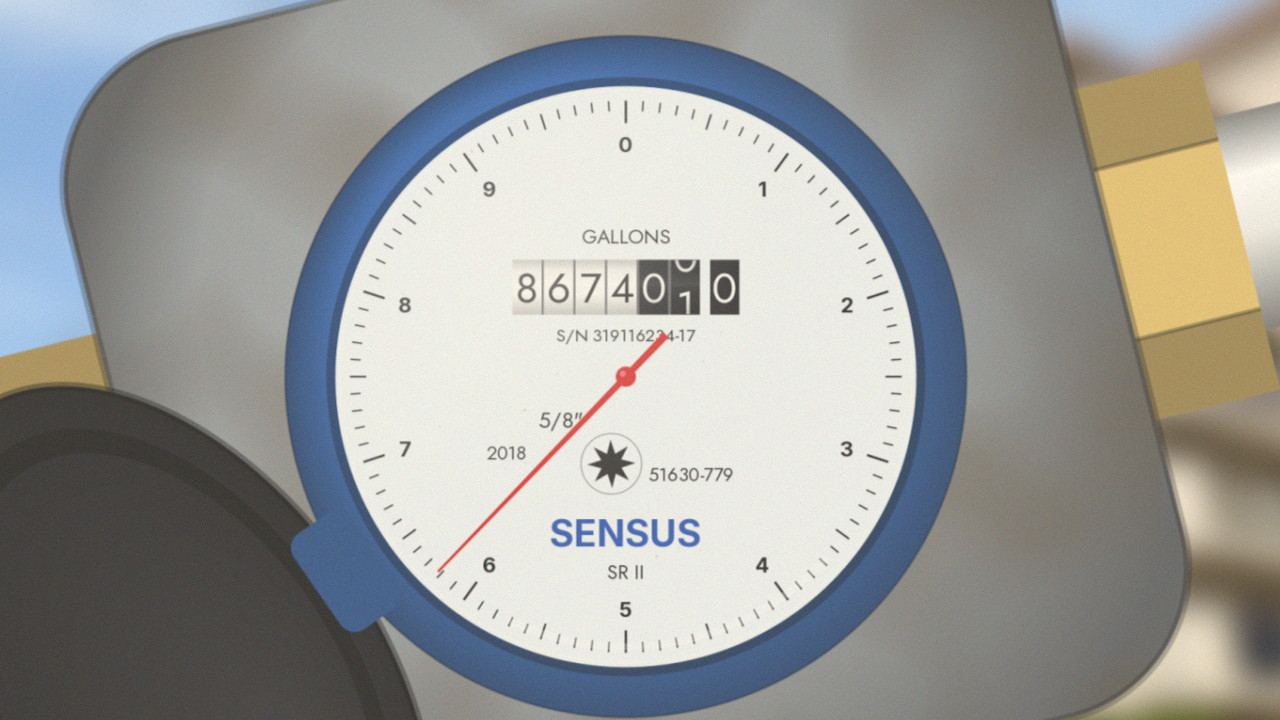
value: {"value": 8674006.2, "unit": "gal"}
